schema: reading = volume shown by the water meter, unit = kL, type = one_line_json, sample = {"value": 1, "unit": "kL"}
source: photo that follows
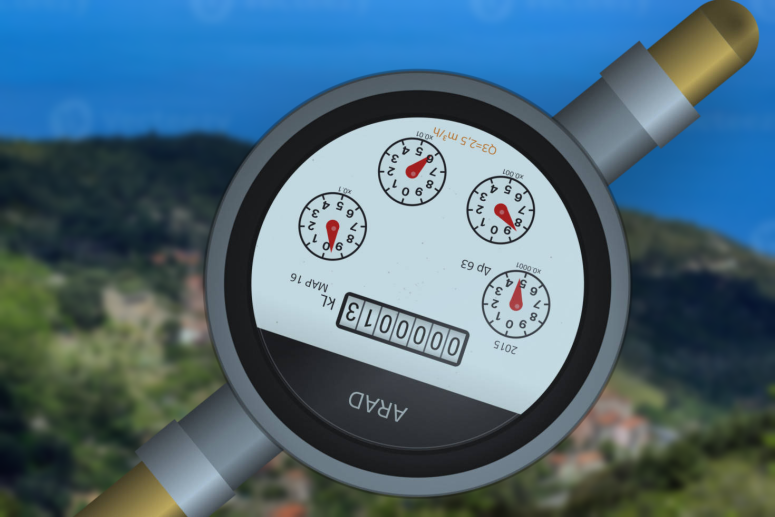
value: {"value": 12.9584, "unit": "kL"}
